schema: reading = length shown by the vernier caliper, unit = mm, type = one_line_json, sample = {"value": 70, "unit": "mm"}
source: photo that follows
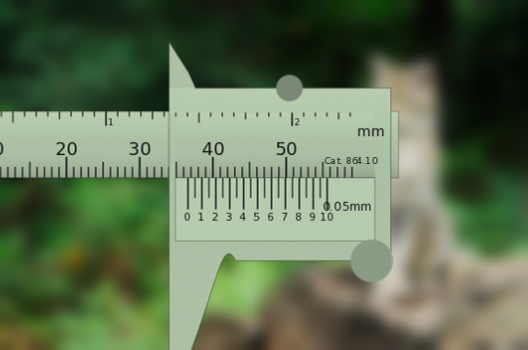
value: {"value": 36.6, "unit": "mm"}
